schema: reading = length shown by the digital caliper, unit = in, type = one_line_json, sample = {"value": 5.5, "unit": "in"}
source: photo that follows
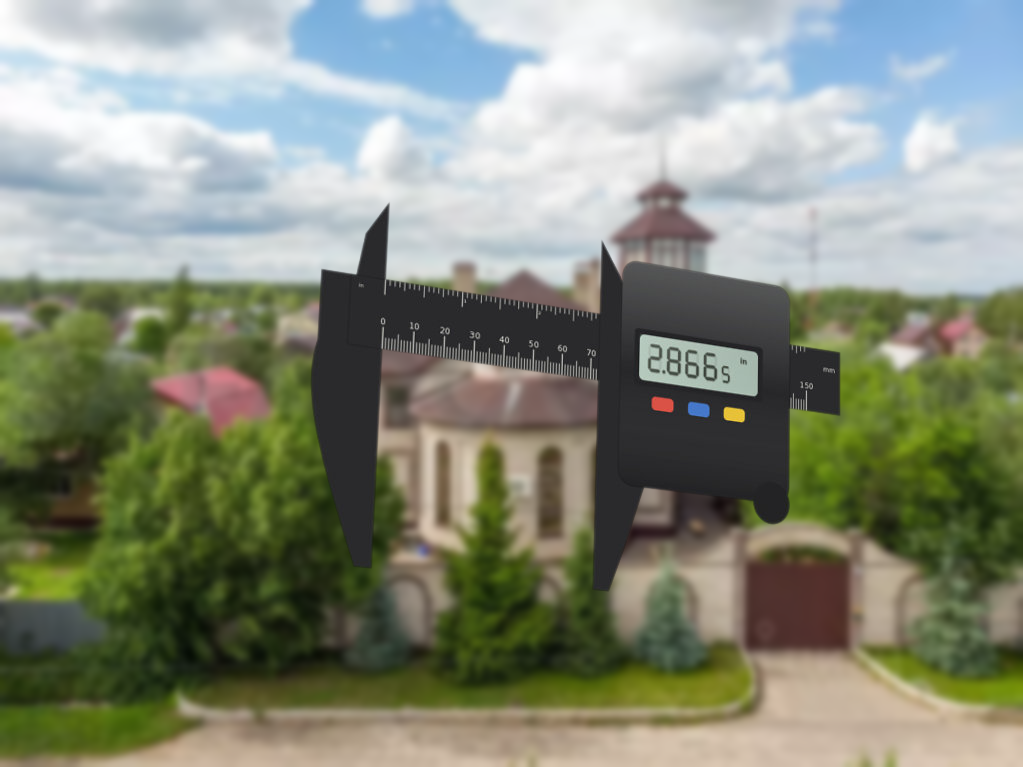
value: {"value": 2.8665, "unit": "in"}
